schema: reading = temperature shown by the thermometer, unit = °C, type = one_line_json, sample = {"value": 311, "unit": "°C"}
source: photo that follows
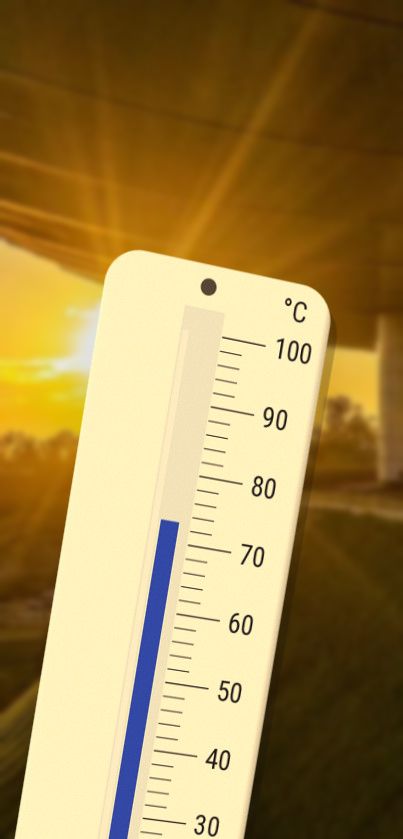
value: {"value": 73, "unit": "°C"}
